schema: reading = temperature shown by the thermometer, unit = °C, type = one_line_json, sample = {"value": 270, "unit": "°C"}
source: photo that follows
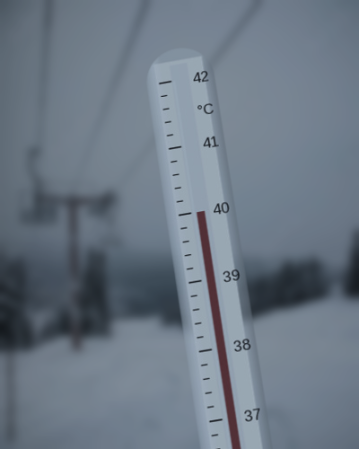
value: {"value": 40, "unit": "°C"}
